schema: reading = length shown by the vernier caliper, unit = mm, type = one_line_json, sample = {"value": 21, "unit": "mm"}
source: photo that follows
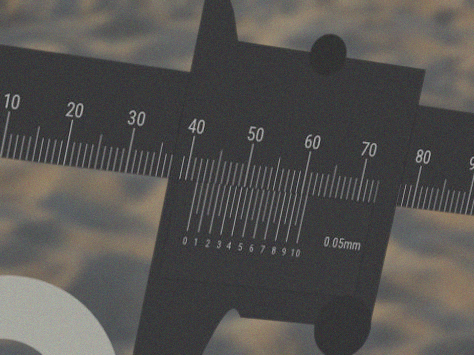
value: {"value": 42.0, "unit": "mm"}
